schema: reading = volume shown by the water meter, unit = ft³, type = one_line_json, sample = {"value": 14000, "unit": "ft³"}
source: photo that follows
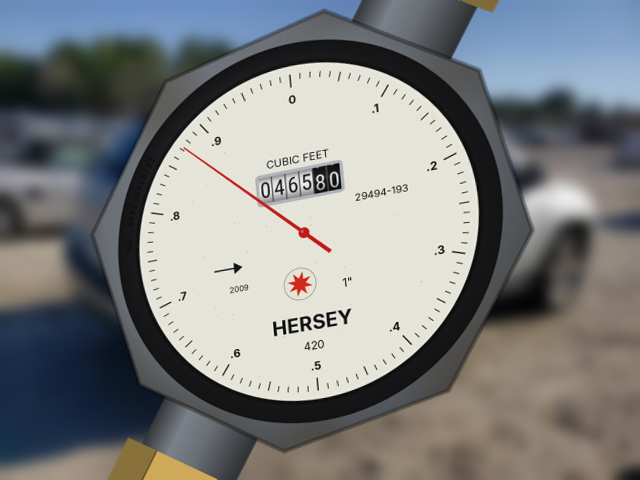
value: {"value": 46579.87, "unit": "ft³"}
